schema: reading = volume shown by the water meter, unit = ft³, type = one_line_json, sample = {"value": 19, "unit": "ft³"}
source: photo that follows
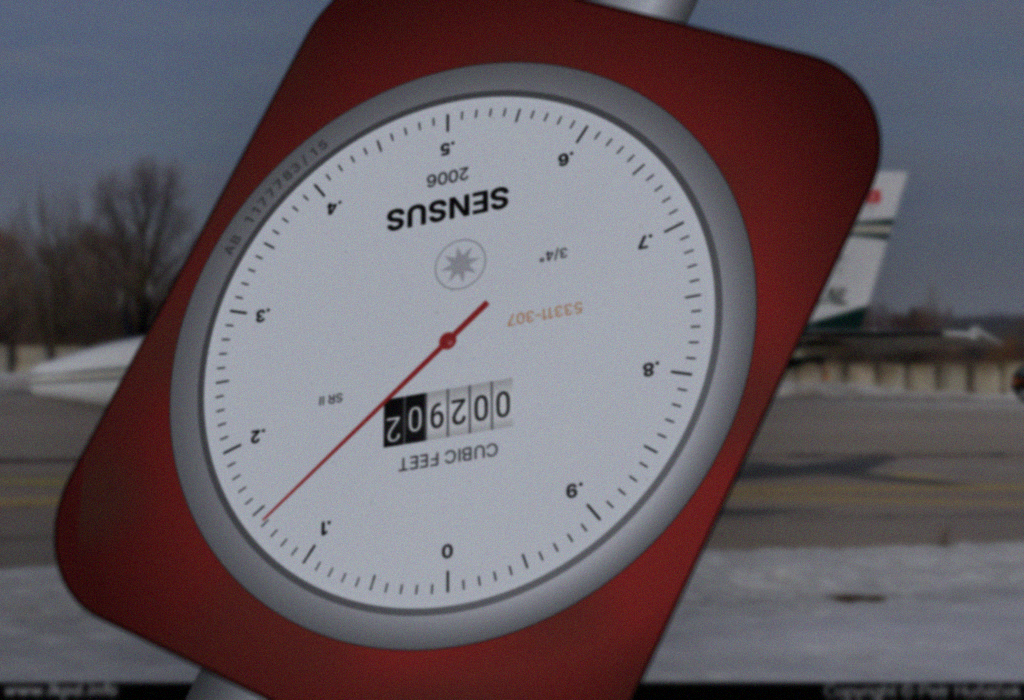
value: {"value": 2902.14, "unit": "ft³"}
